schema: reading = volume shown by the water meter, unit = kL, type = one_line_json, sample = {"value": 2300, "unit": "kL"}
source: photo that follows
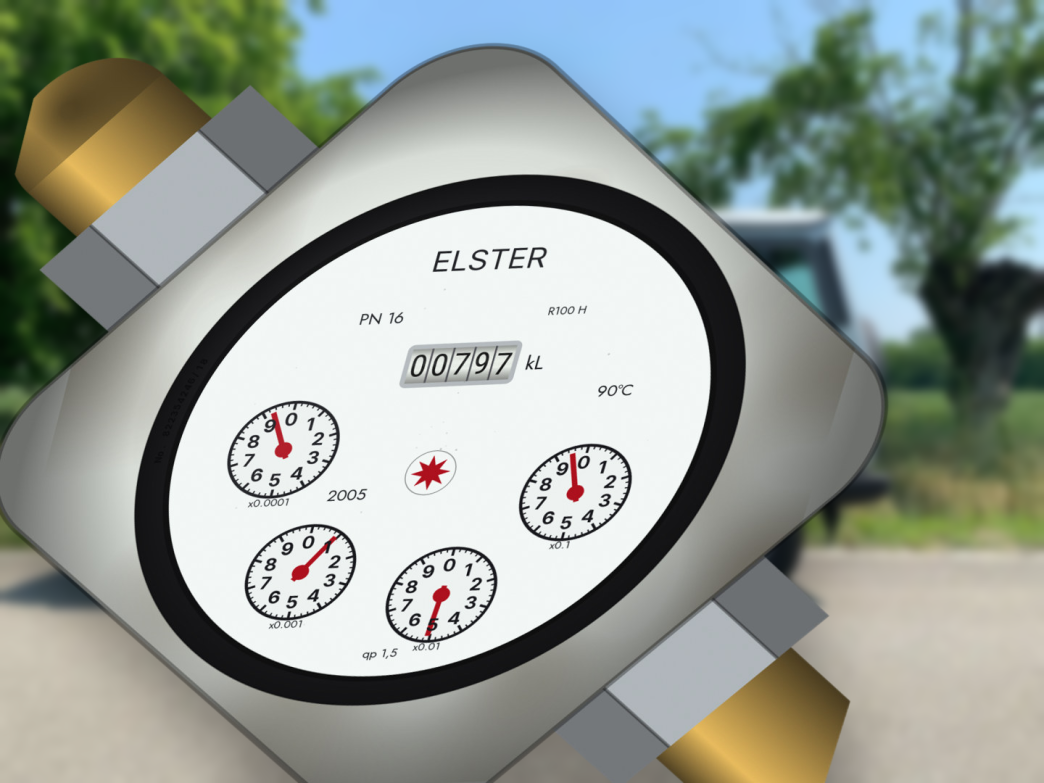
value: {"value": 796.9509, "unit": "kL"}
